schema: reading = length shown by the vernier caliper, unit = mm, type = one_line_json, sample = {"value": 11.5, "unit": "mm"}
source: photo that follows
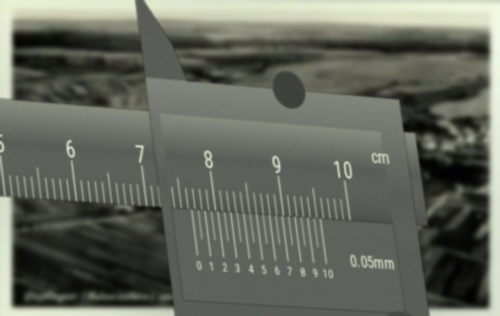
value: {"value": 76.5, "unit": "mm"}
